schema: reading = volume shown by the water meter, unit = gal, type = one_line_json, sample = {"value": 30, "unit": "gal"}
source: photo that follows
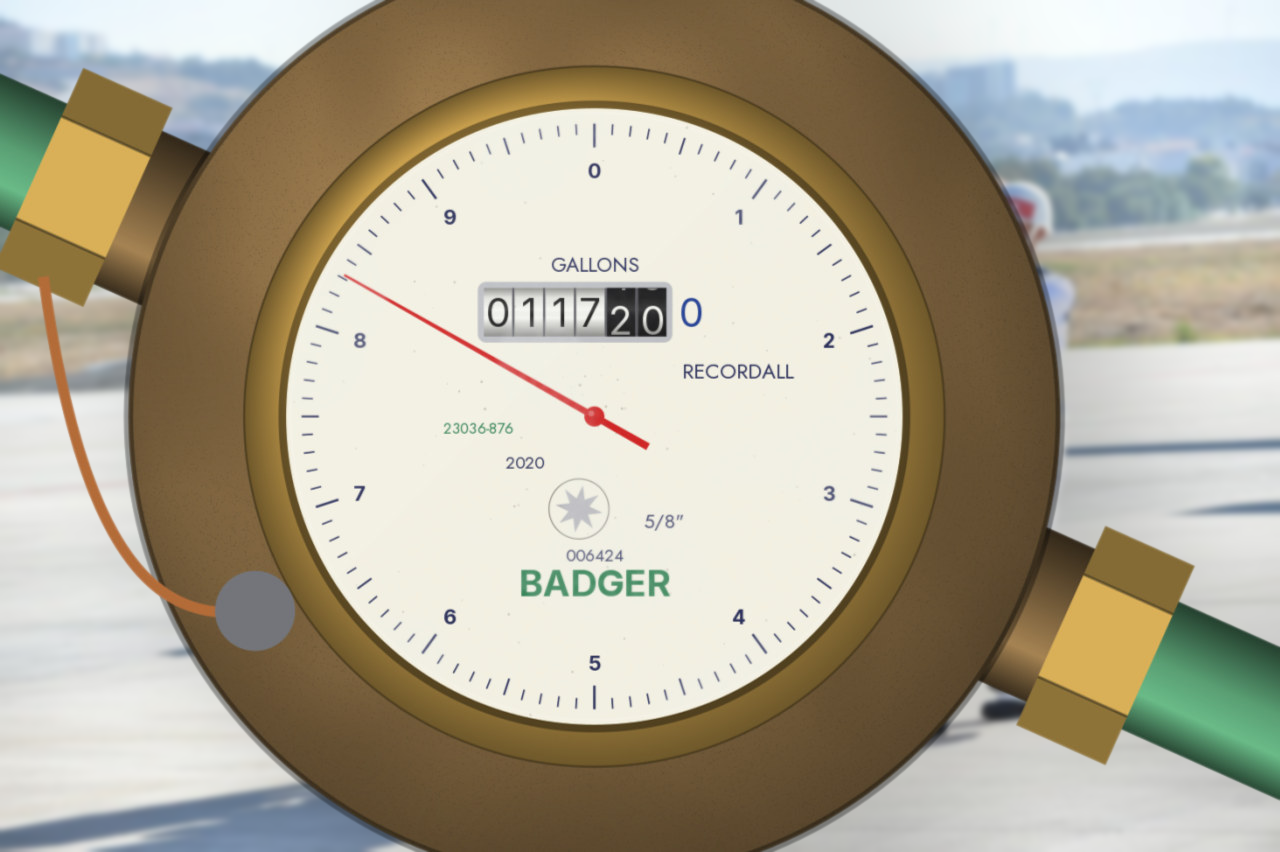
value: {"value": 117198.3, "unit": "gal"}
